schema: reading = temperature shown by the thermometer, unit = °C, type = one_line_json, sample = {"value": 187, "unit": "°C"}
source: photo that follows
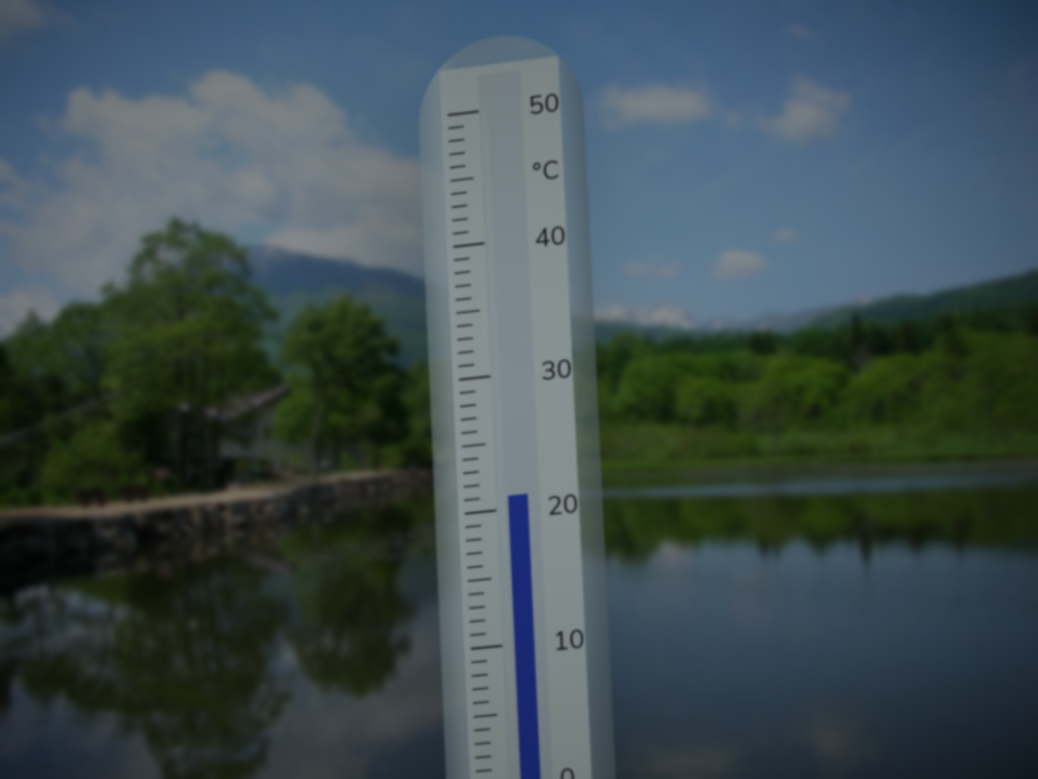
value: {"value": 21, "unit": "°C"}
